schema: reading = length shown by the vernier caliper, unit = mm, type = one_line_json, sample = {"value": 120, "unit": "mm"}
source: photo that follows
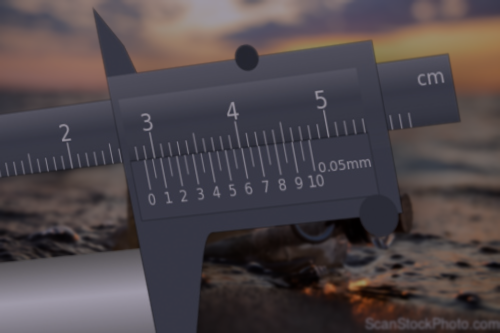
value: {"value": 28.8, "unit": "mm"}
